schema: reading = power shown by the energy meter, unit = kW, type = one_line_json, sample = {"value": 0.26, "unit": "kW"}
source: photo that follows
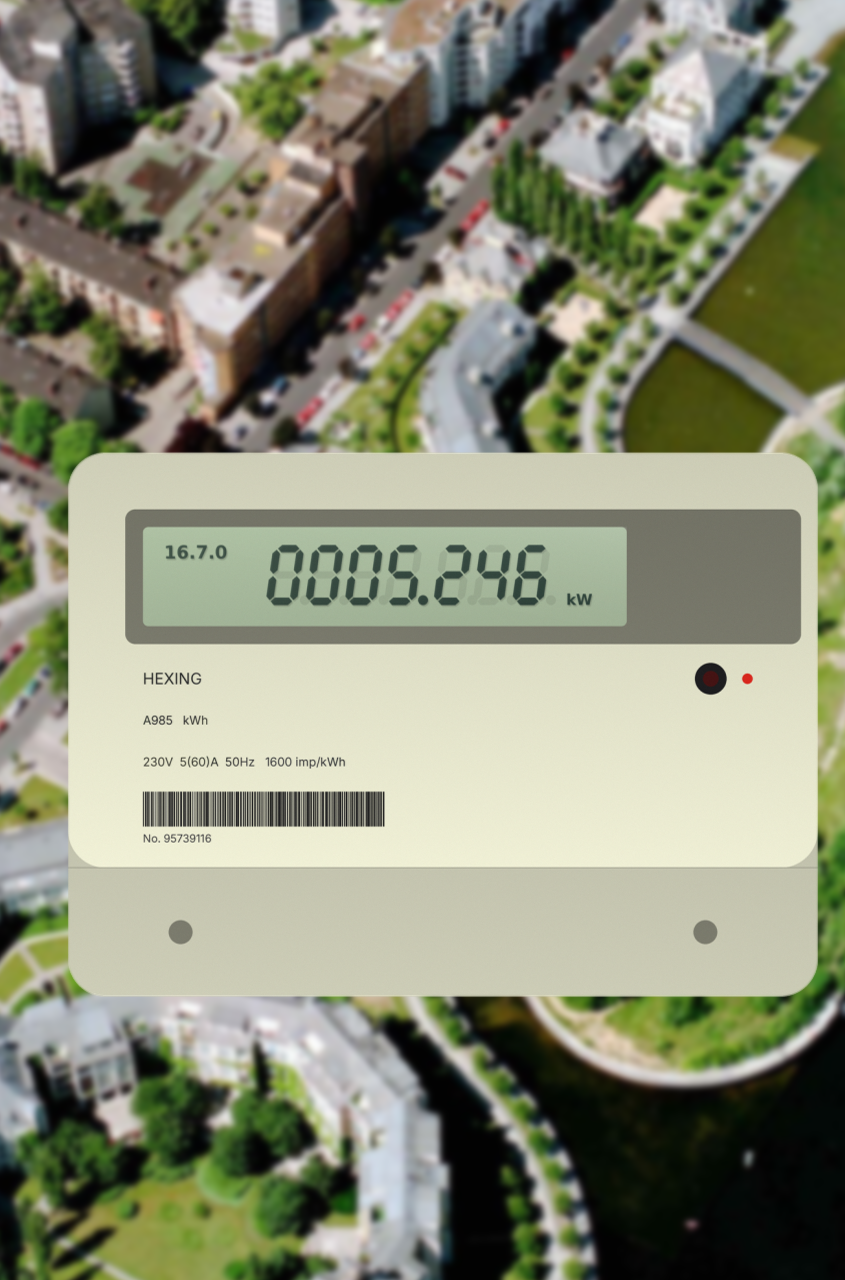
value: {"value": 5.246, "unit": "kW"}
